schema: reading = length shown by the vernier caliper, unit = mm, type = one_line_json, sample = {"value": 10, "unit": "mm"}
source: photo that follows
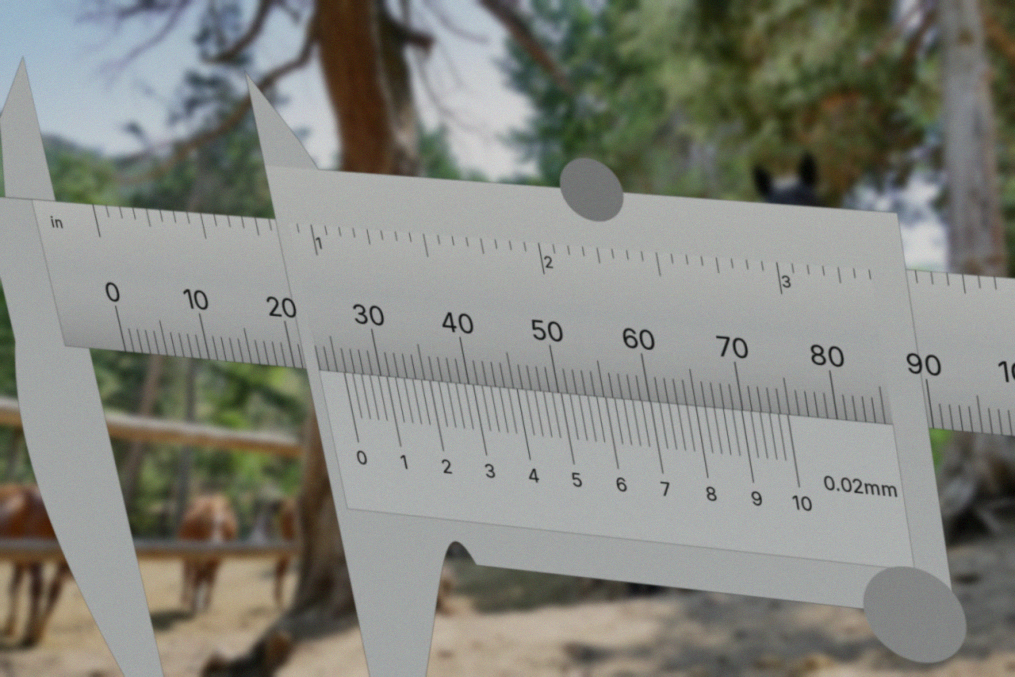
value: {"value": 25.8, "unit": "mm"}
